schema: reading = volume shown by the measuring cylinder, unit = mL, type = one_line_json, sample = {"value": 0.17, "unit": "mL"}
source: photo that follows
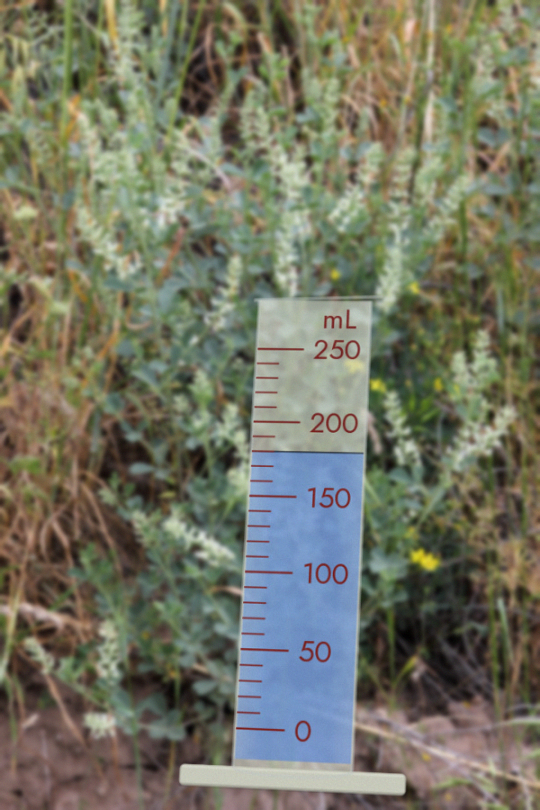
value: {"value": 180, "unit": "mL"}
